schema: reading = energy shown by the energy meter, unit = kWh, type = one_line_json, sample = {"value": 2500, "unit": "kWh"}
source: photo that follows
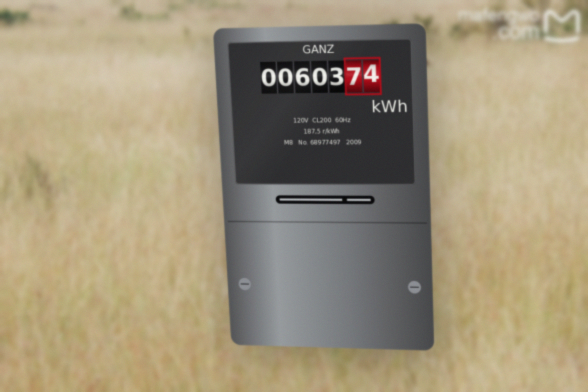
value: {"value": 603.74, "unit": "kWh"}
